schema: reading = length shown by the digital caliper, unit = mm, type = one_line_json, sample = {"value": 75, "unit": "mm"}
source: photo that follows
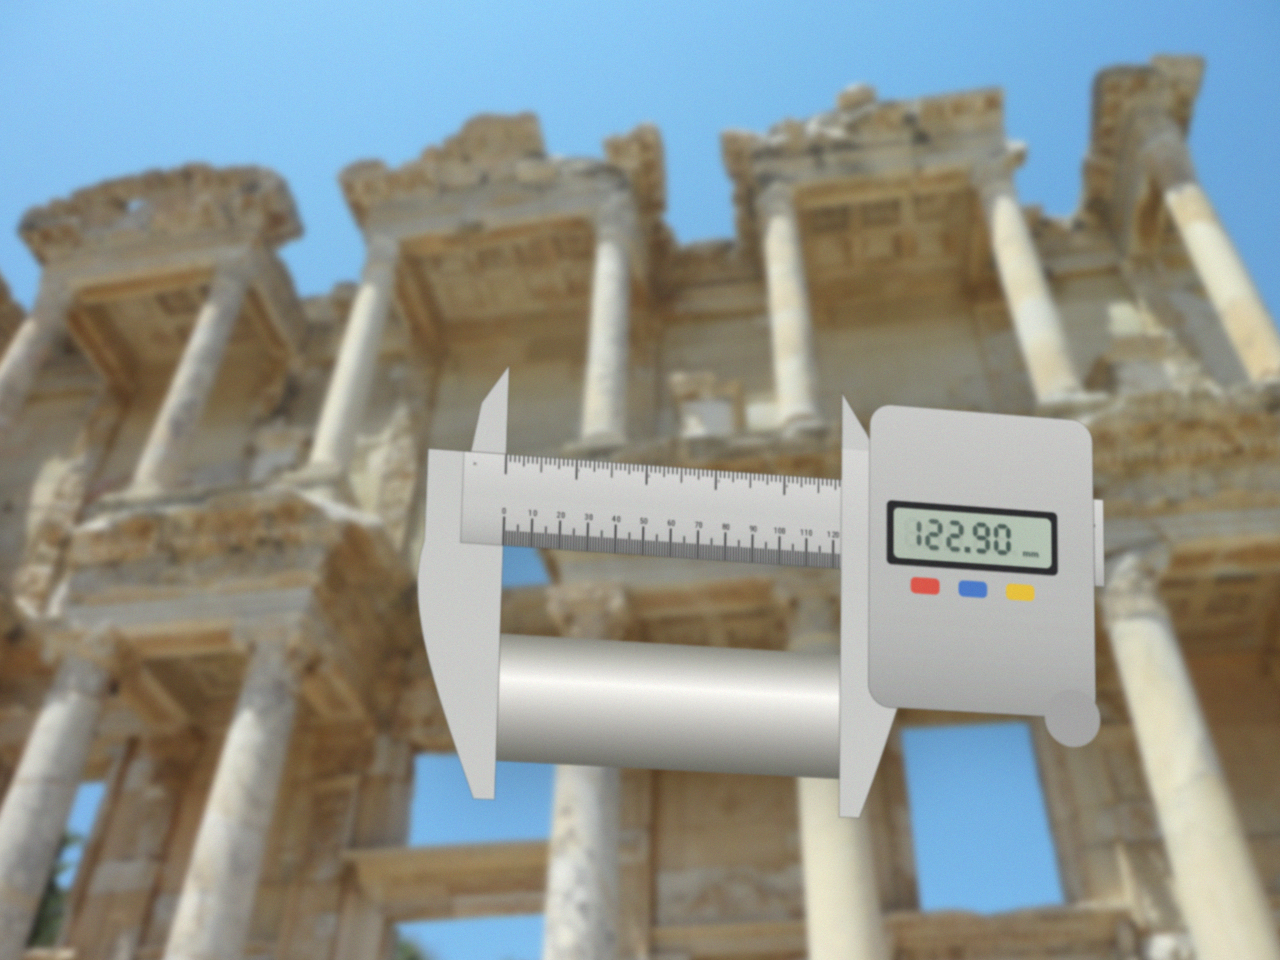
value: {"value": 122.90, "unit": "mm"}
